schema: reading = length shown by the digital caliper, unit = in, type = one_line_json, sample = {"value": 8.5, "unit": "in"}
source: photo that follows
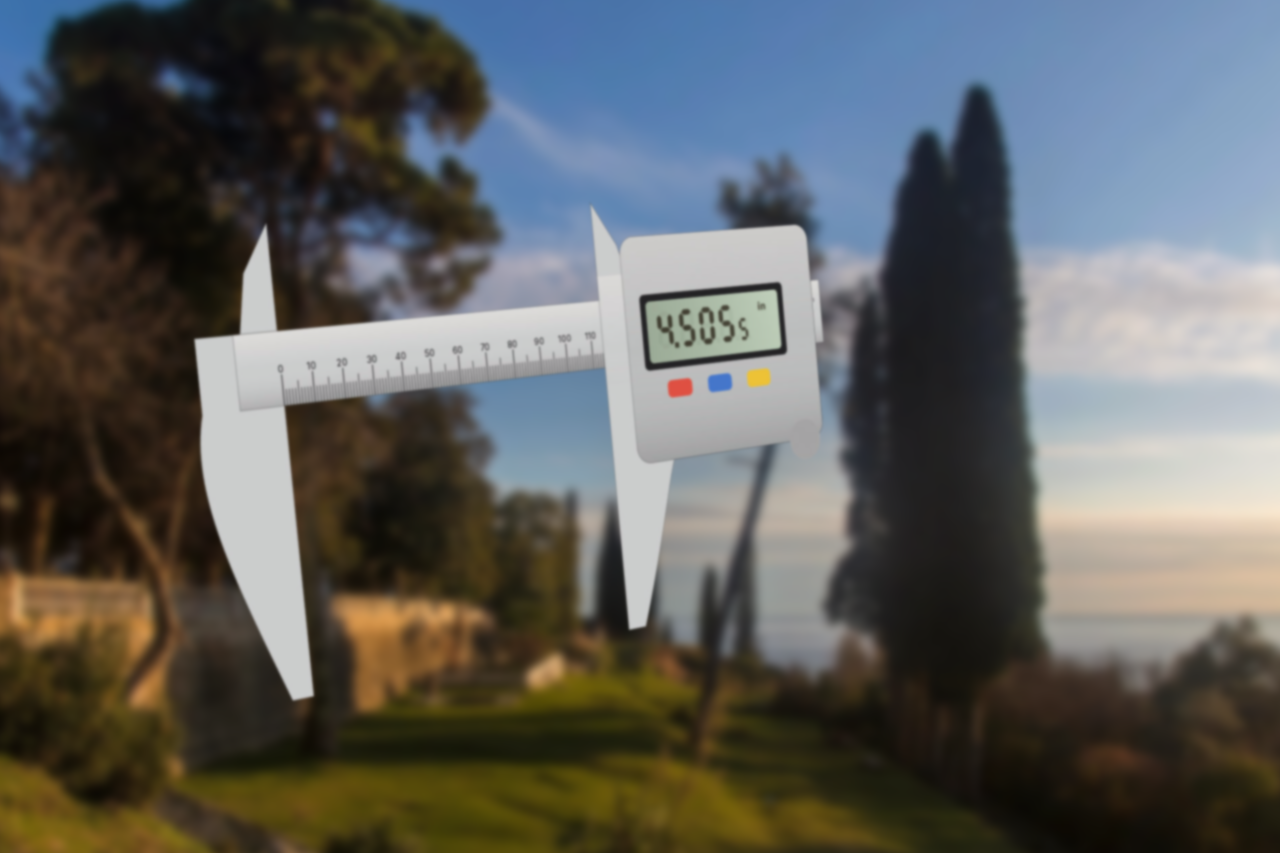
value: {"value": 4.5055, "unit": "in"}
